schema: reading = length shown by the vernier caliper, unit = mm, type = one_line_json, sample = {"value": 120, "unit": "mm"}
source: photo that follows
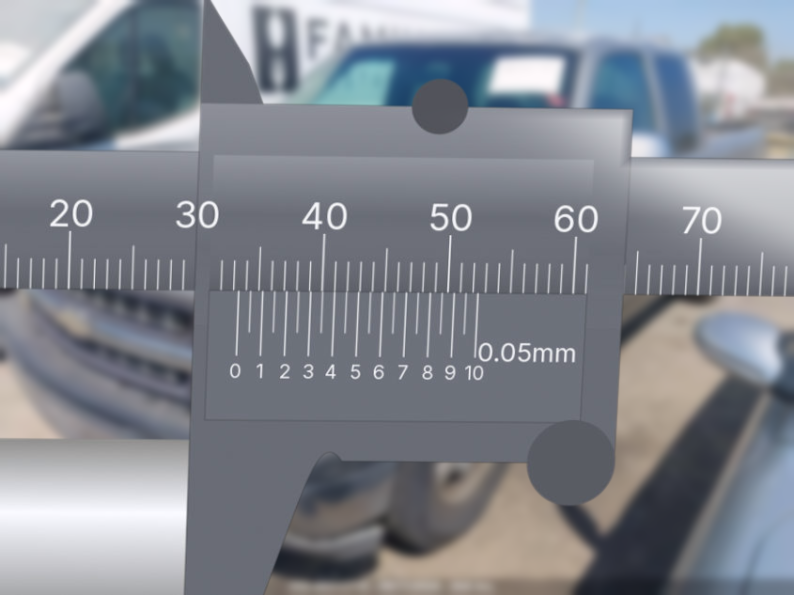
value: {"value": 33.4, "unit": "mm"}
